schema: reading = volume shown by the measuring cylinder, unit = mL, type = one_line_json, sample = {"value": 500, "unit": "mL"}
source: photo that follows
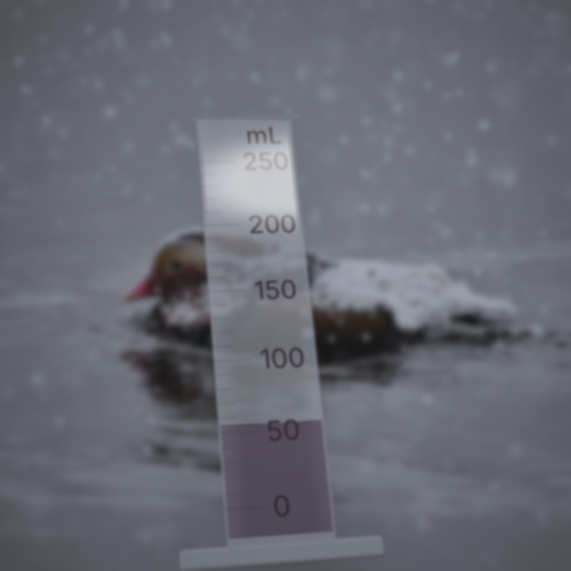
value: {"value": 55, "unit": "mL"}
